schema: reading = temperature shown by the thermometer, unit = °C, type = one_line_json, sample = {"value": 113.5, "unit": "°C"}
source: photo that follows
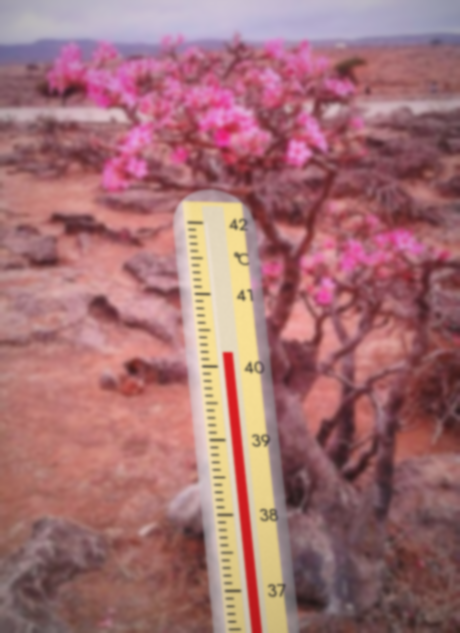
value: {"value": 40.2, "unit": "°C"}
